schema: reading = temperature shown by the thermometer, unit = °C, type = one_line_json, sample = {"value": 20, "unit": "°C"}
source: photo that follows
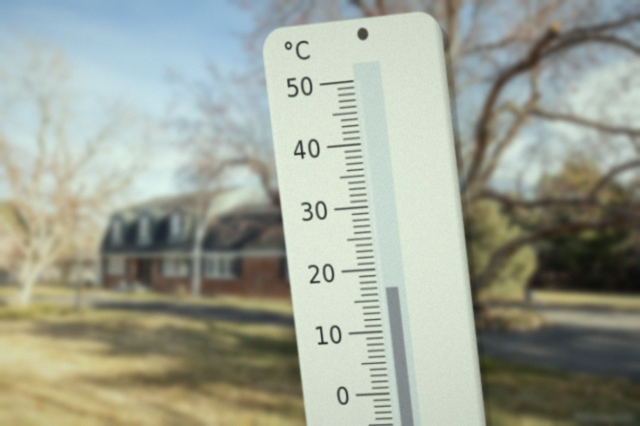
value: {"value": 17, "unit": "°C"}
